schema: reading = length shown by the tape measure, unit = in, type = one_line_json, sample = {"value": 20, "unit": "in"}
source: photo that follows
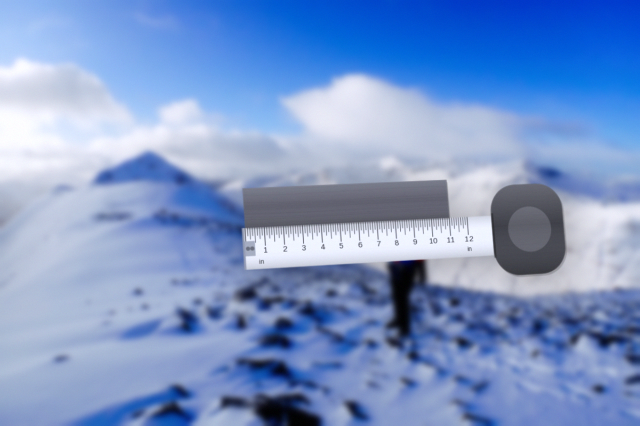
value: {"value": 11, "unit": "in"}
